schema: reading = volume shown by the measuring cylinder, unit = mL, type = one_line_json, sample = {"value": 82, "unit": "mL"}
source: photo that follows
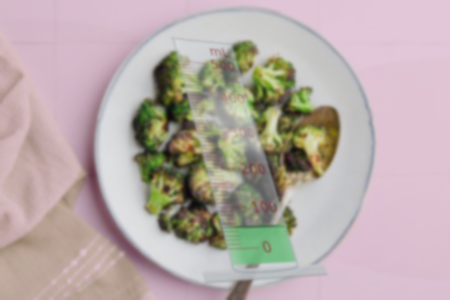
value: {"value": 50, "unit": "mL"}
